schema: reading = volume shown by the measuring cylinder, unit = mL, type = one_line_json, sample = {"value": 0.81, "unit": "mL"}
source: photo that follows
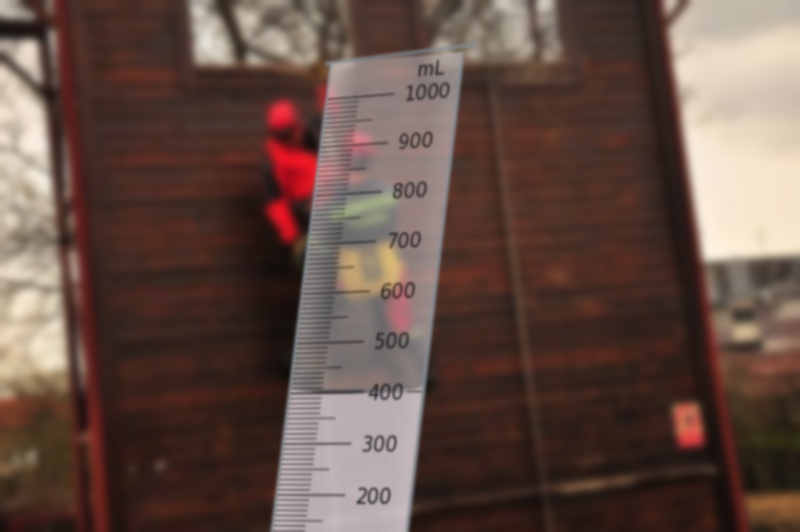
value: {"value": 400, "unit": "mL"}
